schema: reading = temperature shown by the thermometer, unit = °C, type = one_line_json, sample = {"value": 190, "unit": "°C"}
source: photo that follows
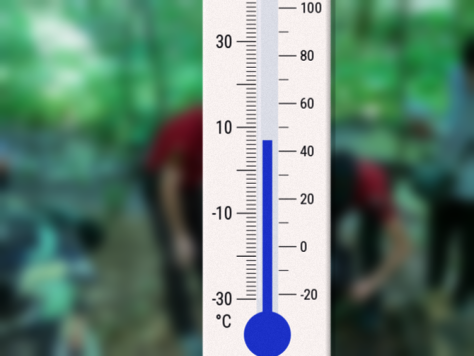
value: {"value": 7, "unit": "°C"}
